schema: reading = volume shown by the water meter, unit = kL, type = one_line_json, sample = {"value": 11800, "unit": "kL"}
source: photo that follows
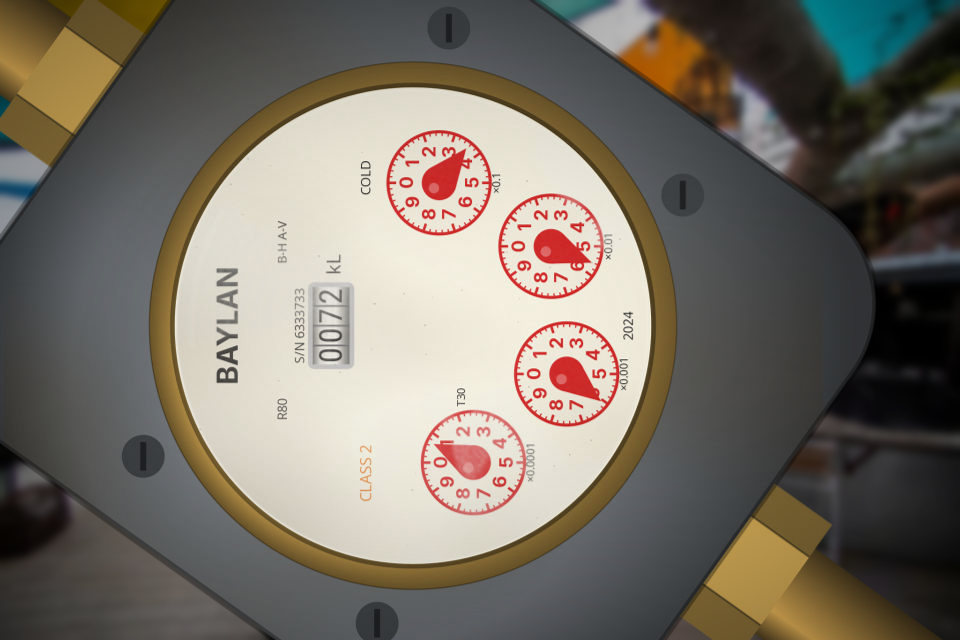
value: {"value": 72.3560, "unit": "kL"}
